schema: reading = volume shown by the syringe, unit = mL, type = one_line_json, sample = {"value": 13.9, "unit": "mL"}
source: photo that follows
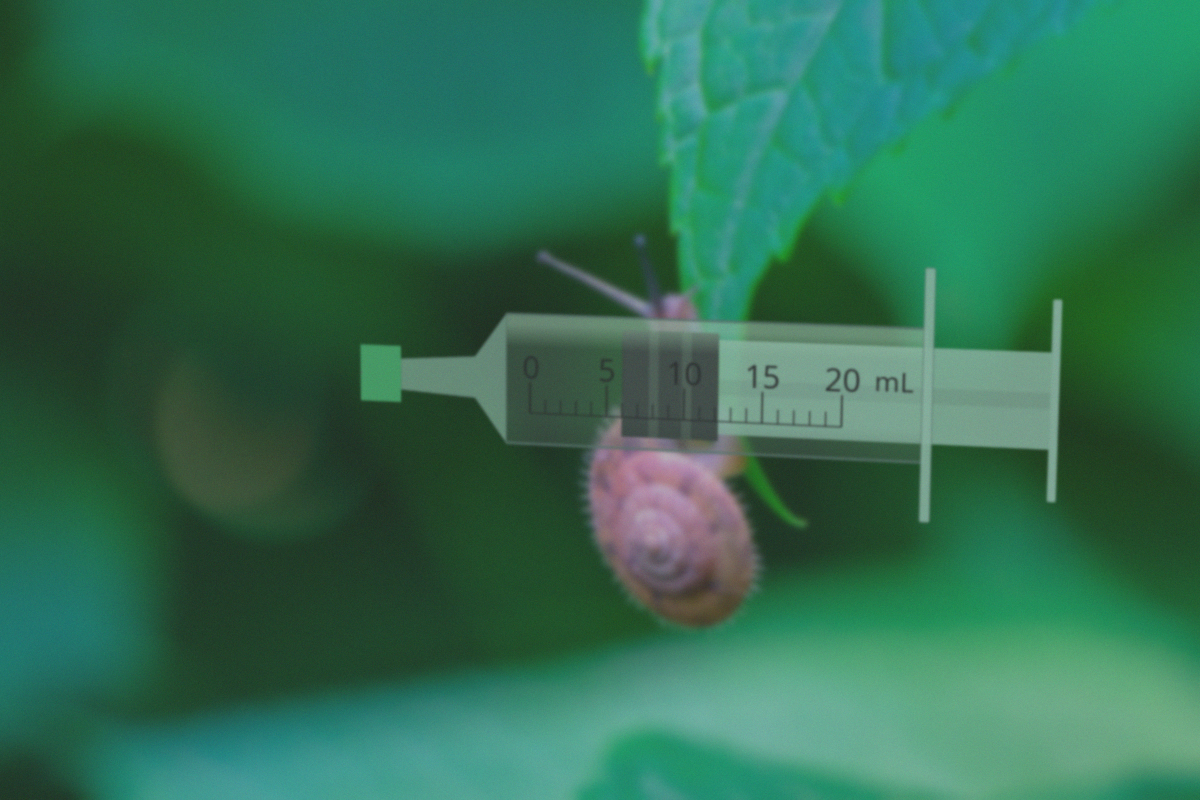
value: {"value": 6, "unit": "mL"}
